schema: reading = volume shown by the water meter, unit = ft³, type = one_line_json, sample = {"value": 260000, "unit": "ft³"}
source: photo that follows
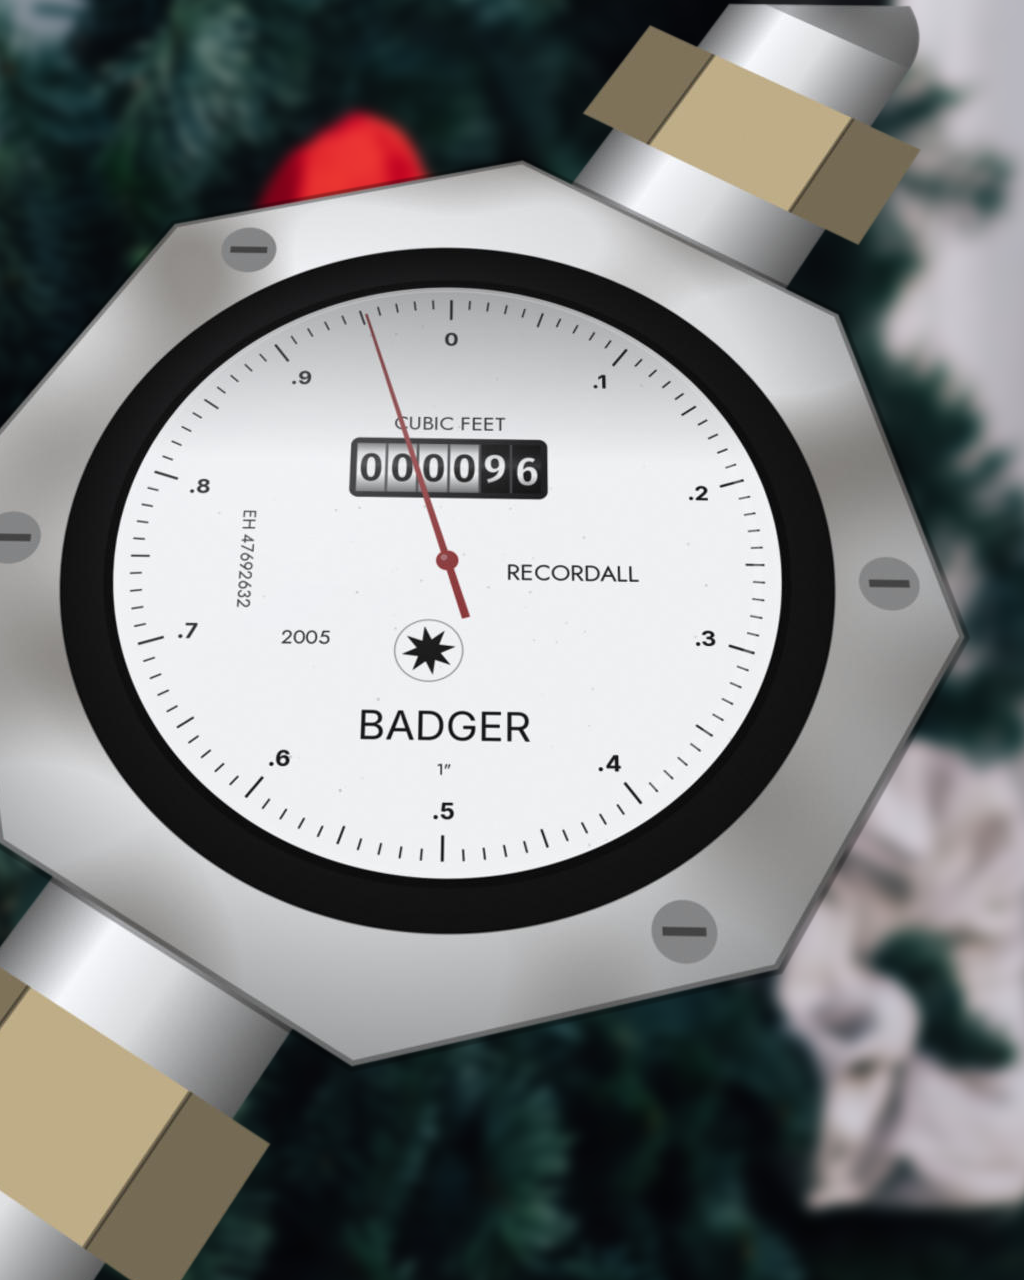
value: {"value": 95.95, "unit": "ft³"}
